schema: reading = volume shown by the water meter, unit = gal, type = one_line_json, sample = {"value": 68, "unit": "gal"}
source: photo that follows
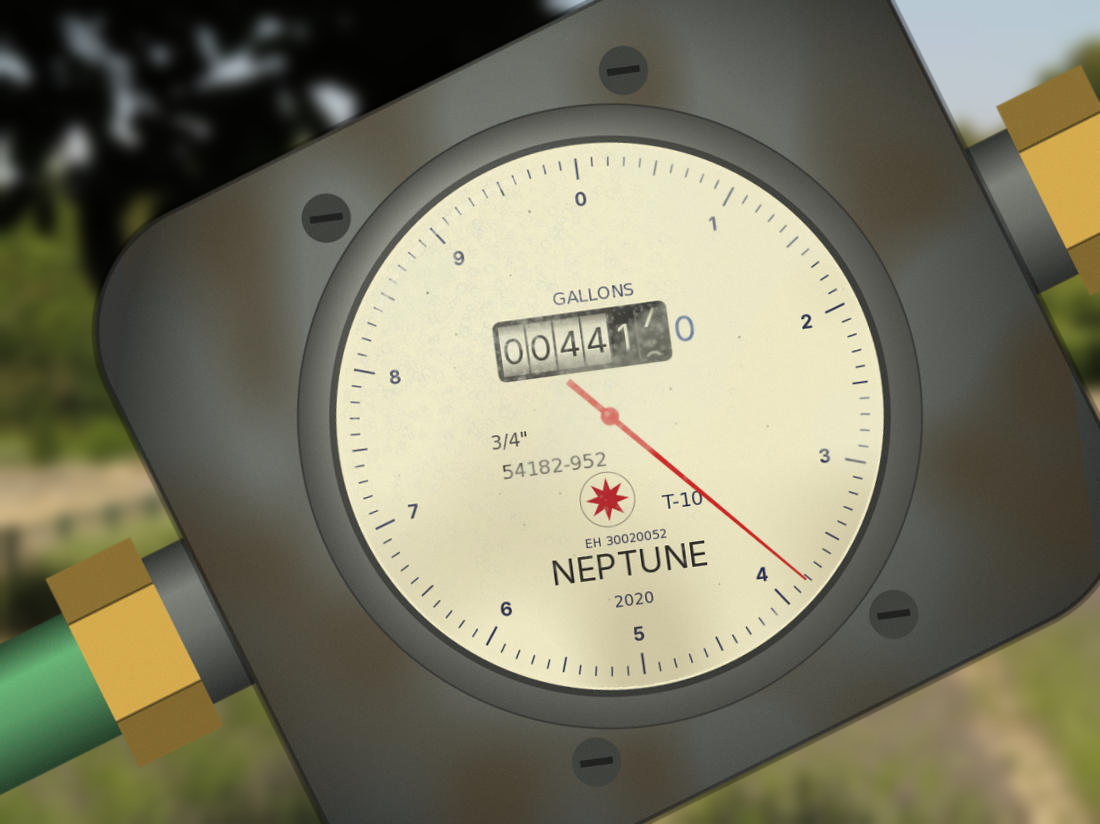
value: {"value": 44173.8, "unit": "gal"}
